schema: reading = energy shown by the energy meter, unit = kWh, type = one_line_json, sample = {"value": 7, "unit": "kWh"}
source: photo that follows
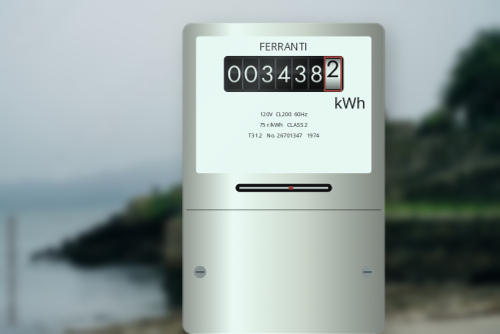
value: {"value": 3438.2, "unit": "kWh"}
